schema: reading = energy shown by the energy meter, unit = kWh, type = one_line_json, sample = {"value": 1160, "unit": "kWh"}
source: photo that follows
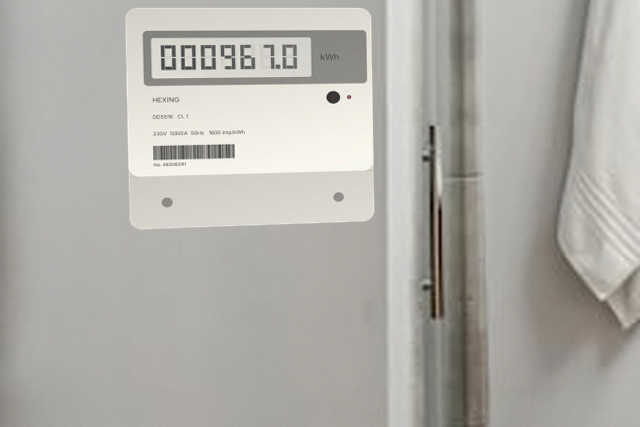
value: {"value": 967.0, "unit": "kWh"}
